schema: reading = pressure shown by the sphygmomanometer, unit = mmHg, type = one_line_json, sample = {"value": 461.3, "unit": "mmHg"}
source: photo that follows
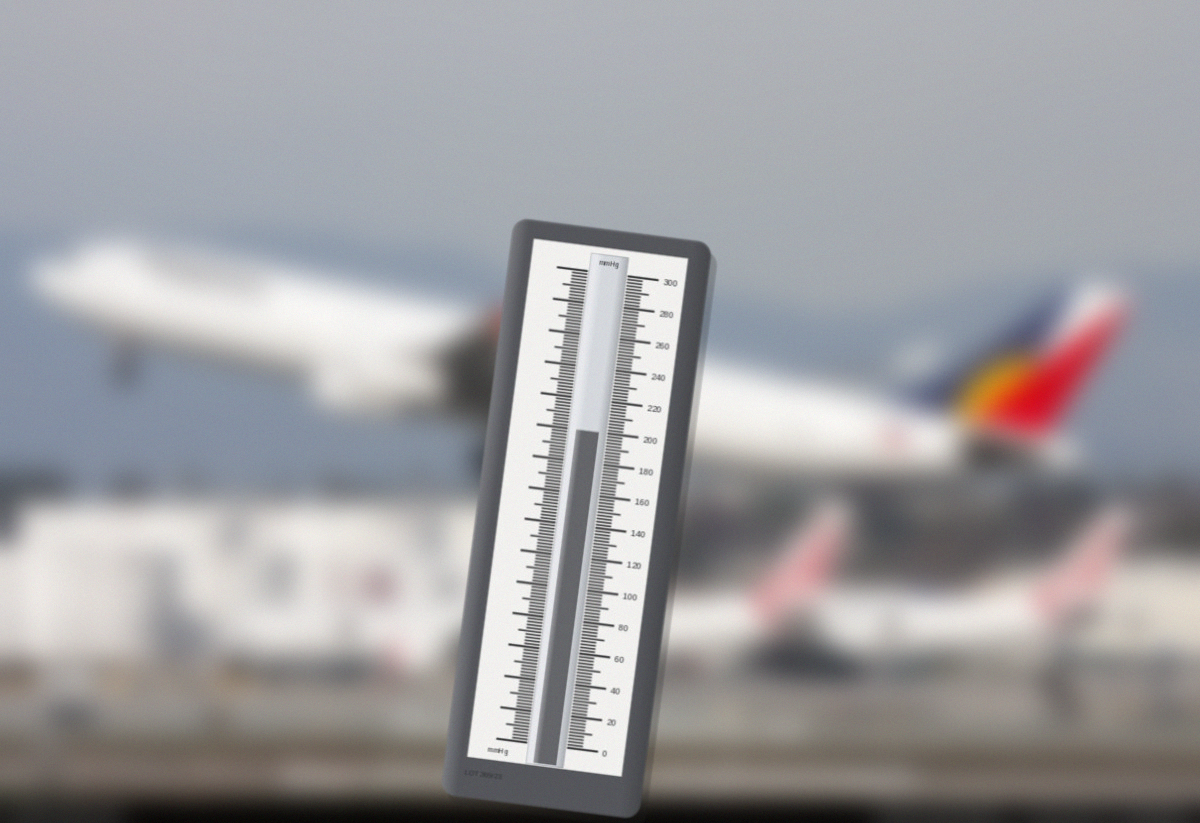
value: {"value": 200, "unit": "mmHg"}
